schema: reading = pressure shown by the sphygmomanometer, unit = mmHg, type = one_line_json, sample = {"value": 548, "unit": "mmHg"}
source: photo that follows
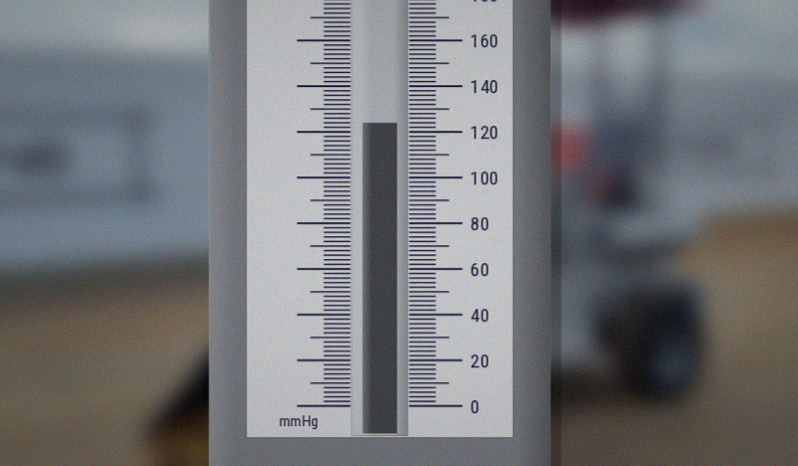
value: {"value": 124, "unit": "mmHg"}
